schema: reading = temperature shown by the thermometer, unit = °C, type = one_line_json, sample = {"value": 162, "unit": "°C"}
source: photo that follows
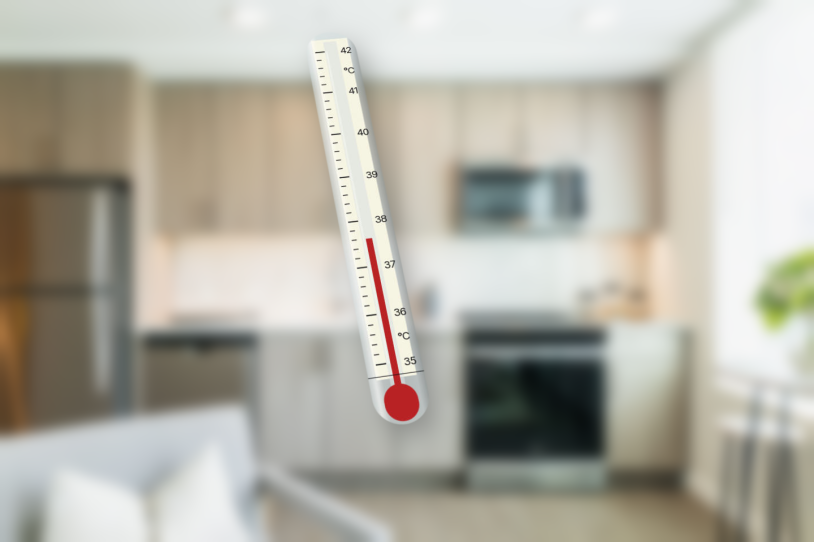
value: {"value": 37.6, "unit": "°C"}
